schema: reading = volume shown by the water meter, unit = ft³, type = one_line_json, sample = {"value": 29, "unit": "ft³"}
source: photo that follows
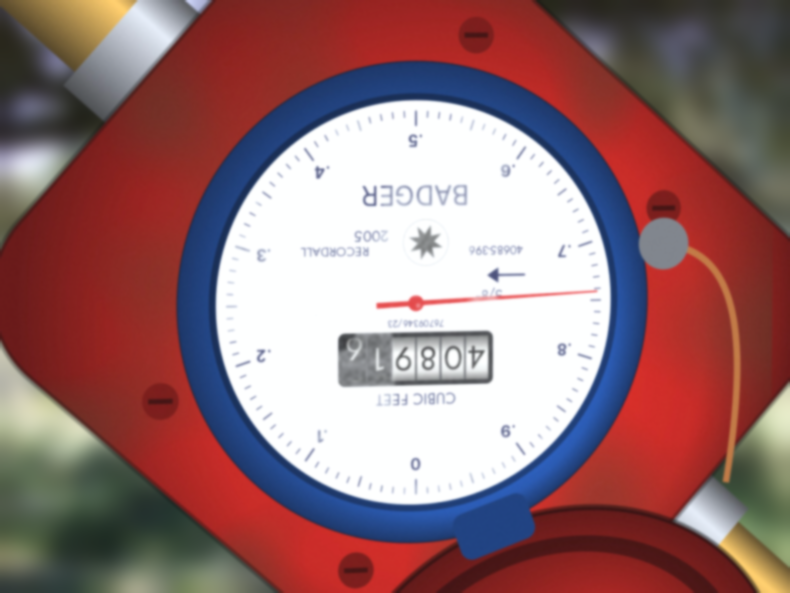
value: {"value": 408915.74, "unit": "ft³"}
